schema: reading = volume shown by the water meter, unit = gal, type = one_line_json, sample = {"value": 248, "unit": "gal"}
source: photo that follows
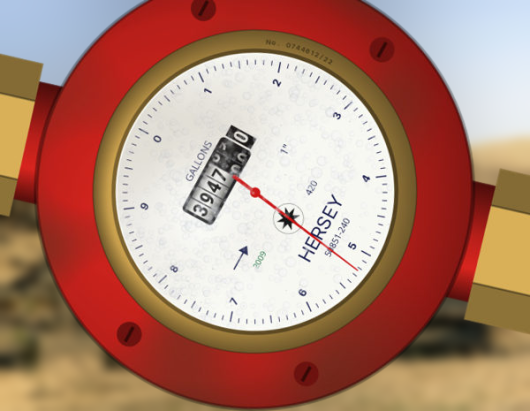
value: {"value": 3947895.2, "unit": "gal"}
